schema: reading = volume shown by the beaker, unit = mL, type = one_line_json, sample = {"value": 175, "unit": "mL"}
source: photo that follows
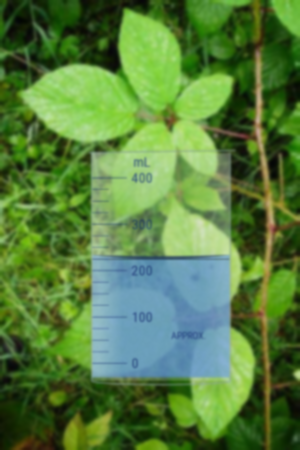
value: {"value": 225, "unit": "mL"}
